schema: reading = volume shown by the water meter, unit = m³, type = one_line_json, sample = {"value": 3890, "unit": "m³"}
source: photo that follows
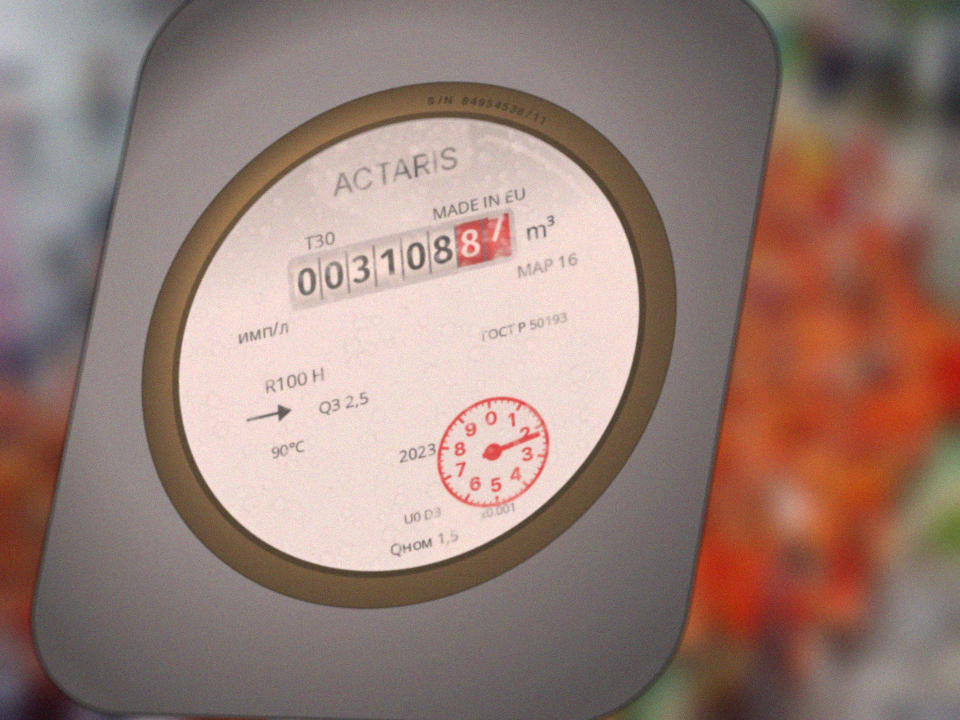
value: {"value": 3108.872, "unit": "m³"}
